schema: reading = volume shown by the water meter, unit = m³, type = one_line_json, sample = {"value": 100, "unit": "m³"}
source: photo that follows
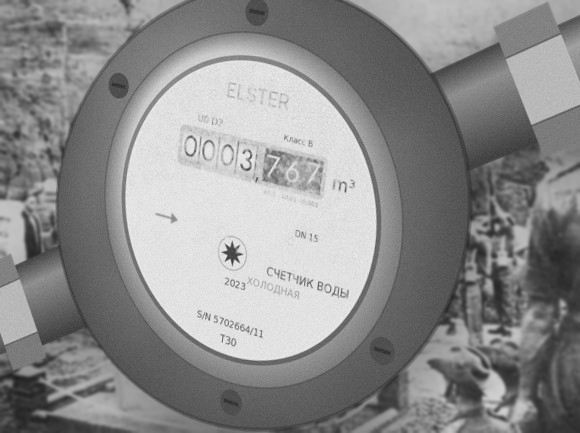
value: {"value": 3.767, "unit": "m³"}
